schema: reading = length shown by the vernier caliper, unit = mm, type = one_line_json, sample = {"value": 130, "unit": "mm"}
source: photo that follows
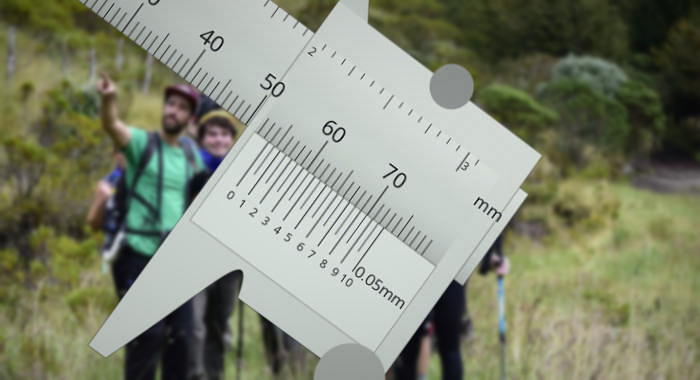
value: {"value": 53.8, "unit": "mm"}
